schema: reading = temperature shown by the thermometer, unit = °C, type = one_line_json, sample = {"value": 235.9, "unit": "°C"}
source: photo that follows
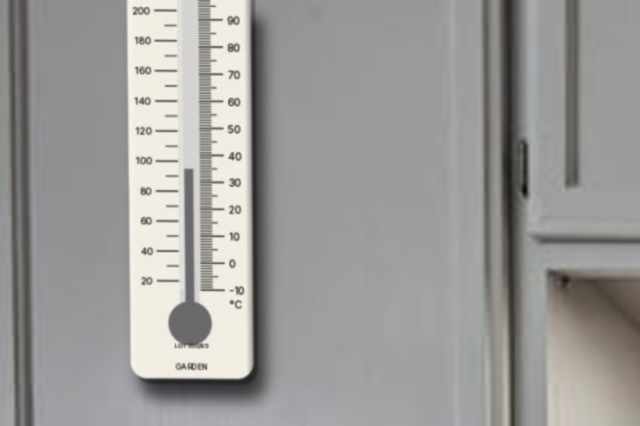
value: {"value": 35, "unit": "°C"}
